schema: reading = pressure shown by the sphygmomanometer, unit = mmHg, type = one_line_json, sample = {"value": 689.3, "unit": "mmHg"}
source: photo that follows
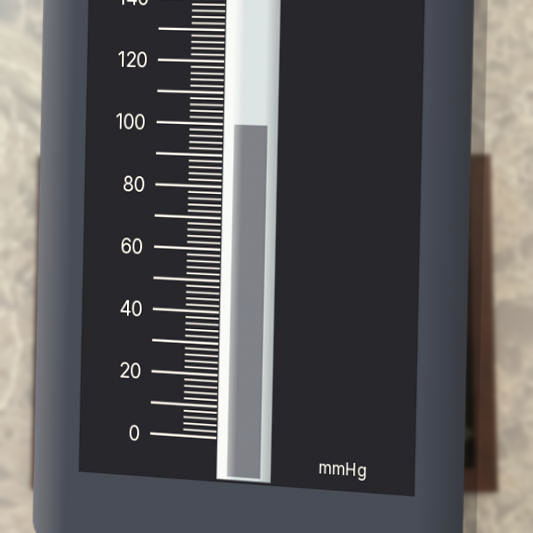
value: {"value": 100, "unit": "mmHg"}
